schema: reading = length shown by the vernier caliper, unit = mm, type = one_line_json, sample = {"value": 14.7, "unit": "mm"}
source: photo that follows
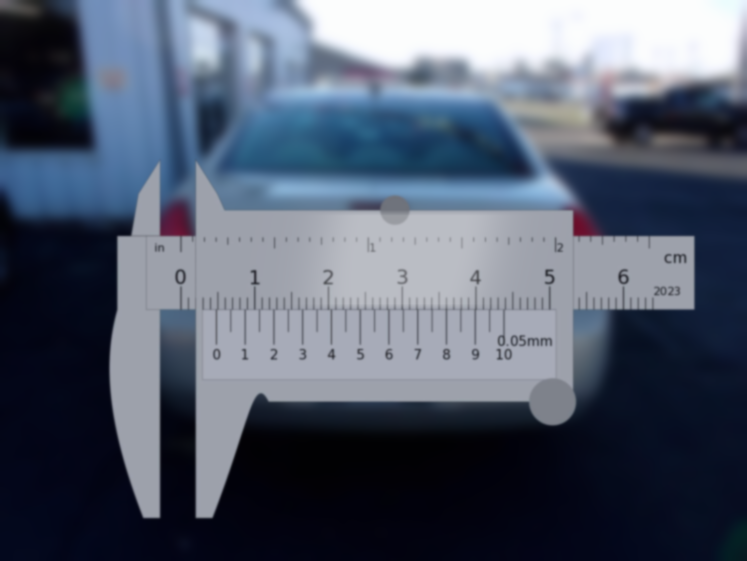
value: {"value": 4.8, "unit": "mm"}
